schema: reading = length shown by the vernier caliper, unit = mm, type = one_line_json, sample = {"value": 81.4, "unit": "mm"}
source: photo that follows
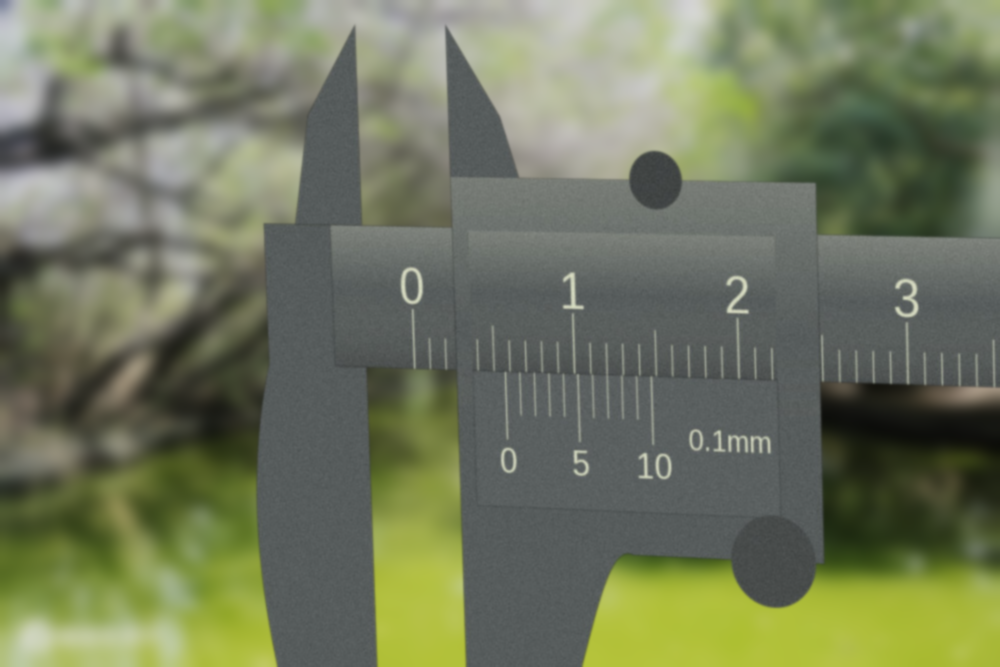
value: {"value": 5.7, "unit": "mm"}
